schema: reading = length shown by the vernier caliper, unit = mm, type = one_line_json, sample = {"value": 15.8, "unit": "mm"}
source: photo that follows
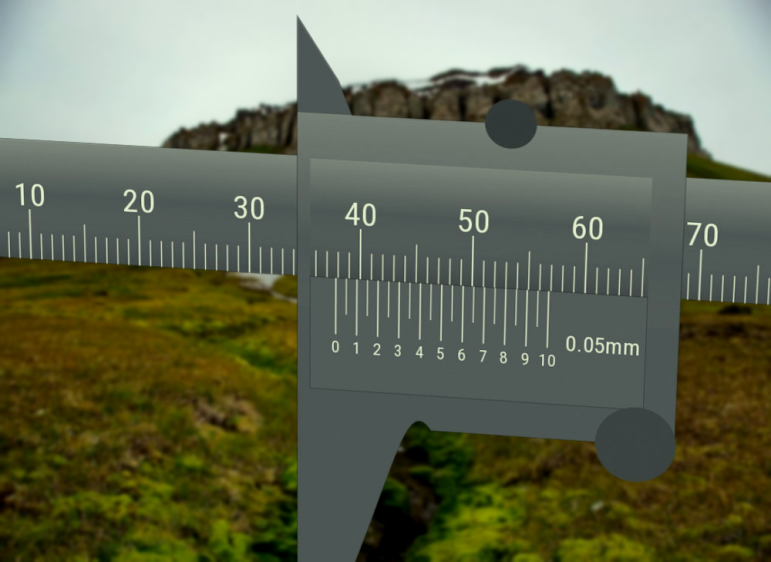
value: {"value": 37.8, "unit": "mm"}
